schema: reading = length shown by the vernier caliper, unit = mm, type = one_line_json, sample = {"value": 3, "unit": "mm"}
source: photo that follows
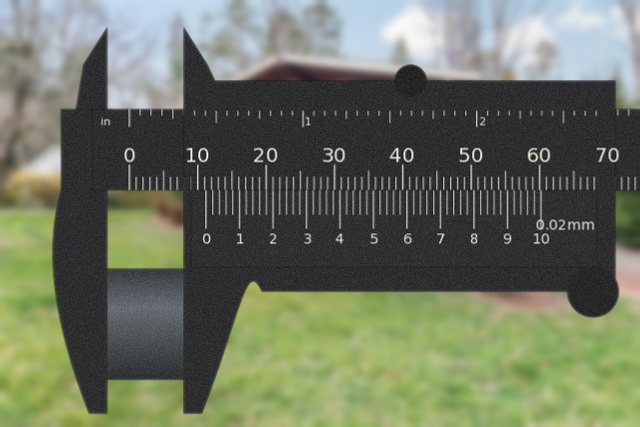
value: {"value": 11.2, "unit": "mm"}
